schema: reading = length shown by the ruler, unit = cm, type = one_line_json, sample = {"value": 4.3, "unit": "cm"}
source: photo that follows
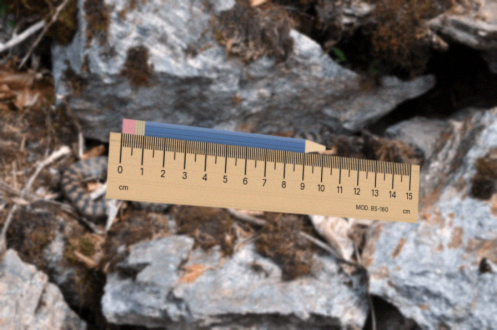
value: {"value": 10.5, "unit": "cm"}
